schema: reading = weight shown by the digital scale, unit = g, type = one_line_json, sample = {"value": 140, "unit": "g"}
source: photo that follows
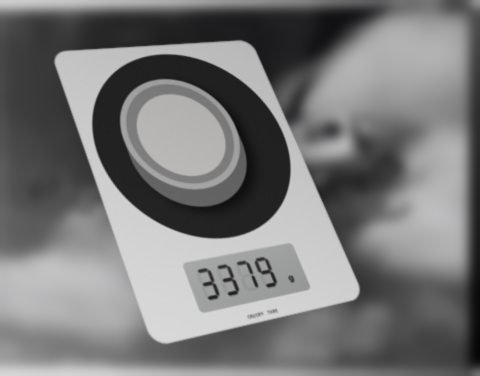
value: {"value": 3379, "unit": "g"}
